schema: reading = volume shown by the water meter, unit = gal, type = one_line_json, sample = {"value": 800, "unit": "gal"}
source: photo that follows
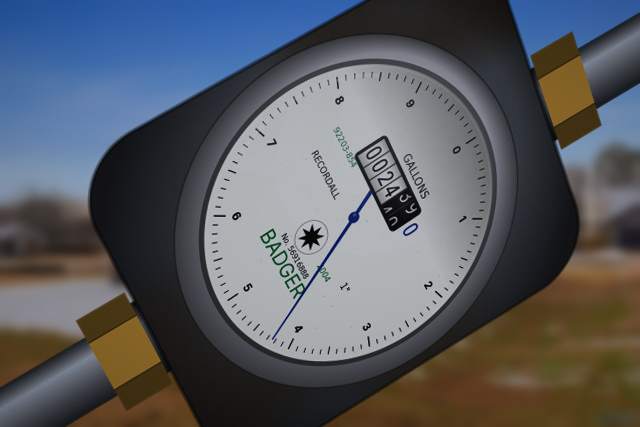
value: {"value": 24394.2, "unit": "gal"}
